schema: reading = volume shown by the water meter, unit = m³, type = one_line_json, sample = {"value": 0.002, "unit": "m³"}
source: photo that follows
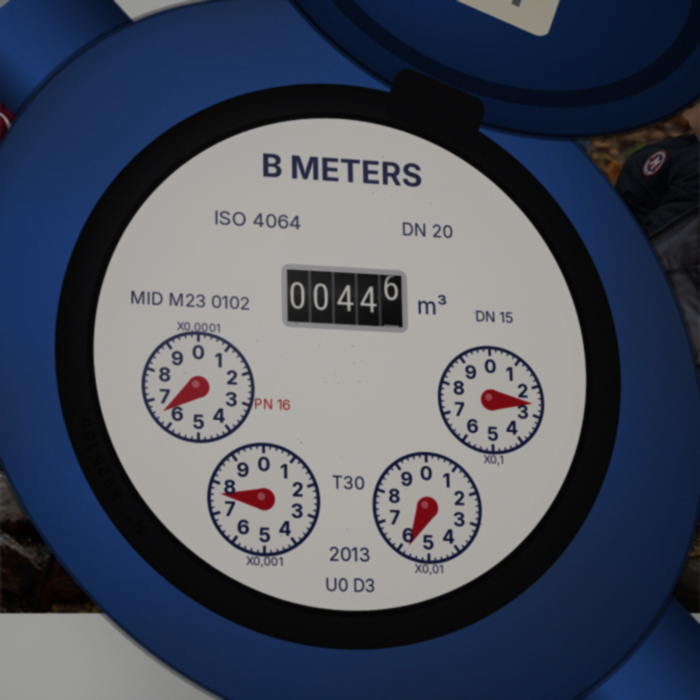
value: {"value": 446.2576, "unit": "m³"}
